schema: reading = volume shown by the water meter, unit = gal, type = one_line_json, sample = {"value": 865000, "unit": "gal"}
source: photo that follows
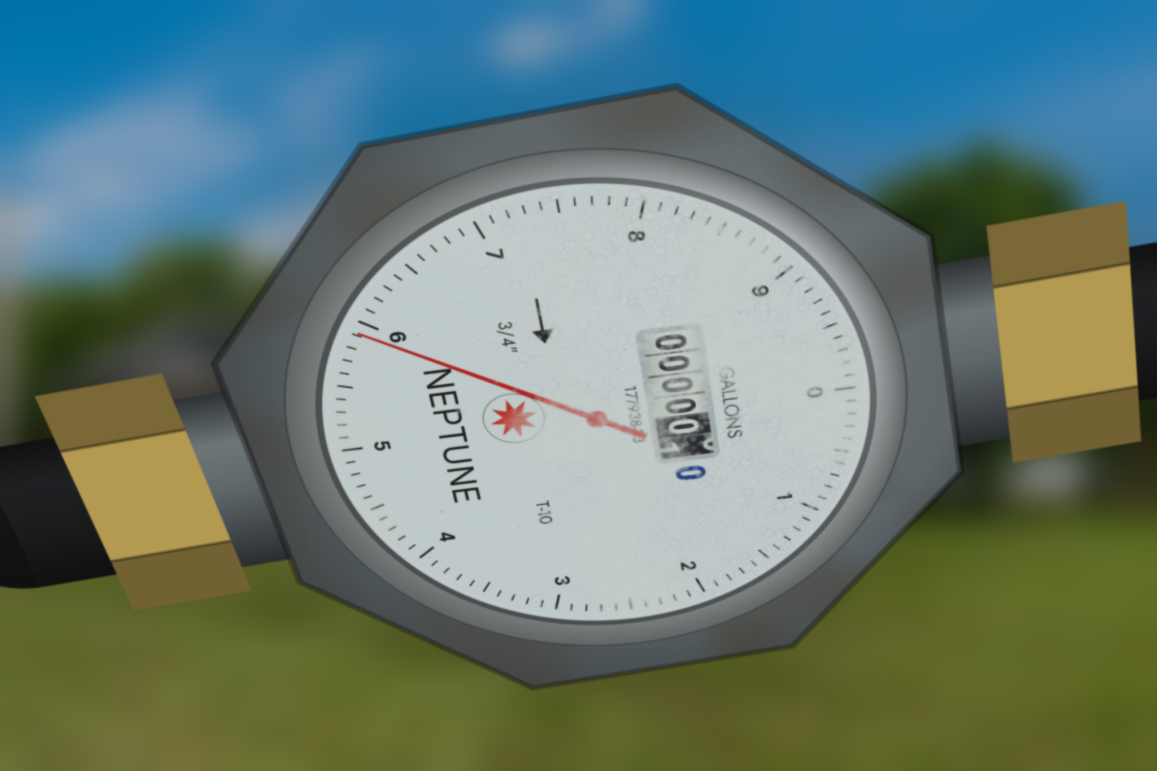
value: {"value": 5.9, "unit": "gal"}
